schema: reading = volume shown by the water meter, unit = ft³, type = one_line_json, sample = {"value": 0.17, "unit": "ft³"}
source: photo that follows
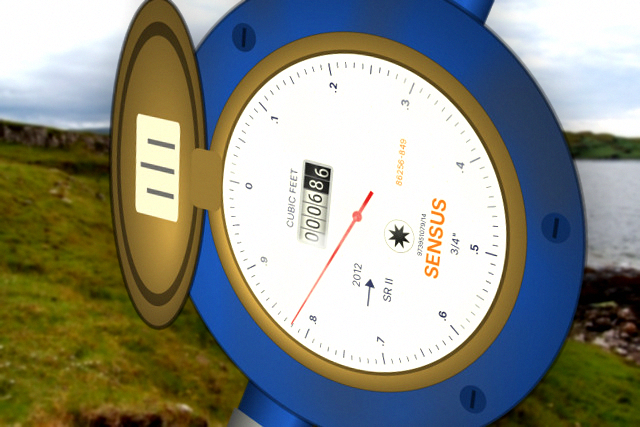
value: {"value": 685.82, "unit": "ft³"}
